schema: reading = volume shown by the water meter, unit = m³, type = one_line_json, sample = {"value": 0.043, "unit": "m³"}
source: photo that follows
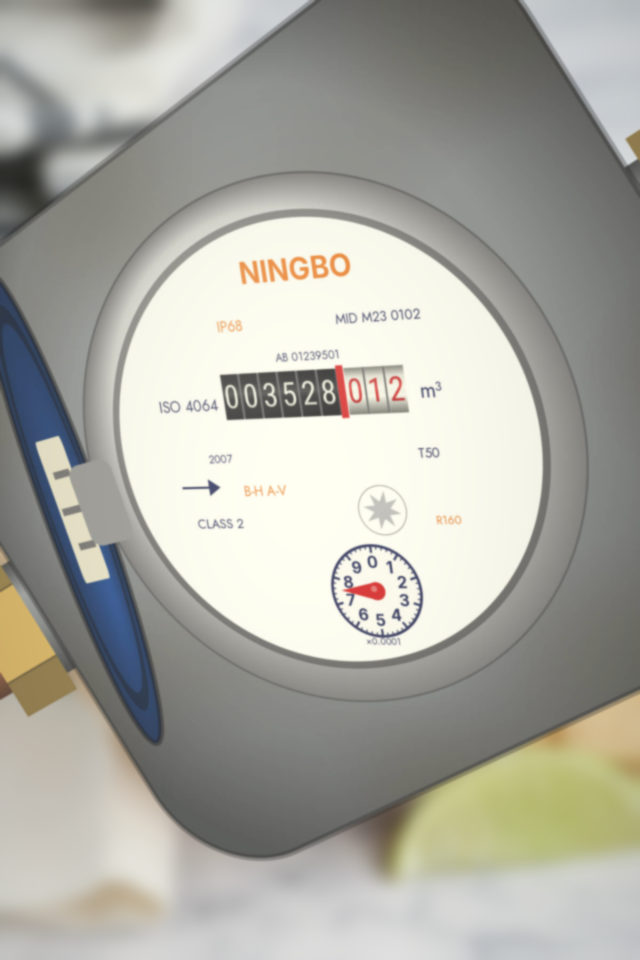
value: {"value": 3528.0127, "unit": "m³"}
